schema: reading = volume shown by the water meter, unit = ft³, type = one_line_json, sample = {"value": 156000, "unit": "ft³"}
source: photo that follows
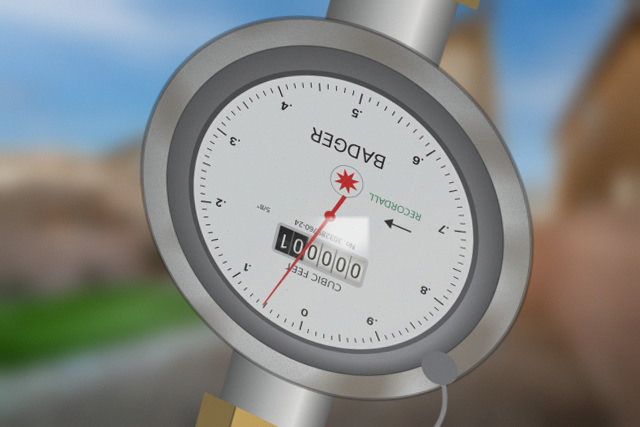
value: {"value": 1.05, "unit": "ft³"}
